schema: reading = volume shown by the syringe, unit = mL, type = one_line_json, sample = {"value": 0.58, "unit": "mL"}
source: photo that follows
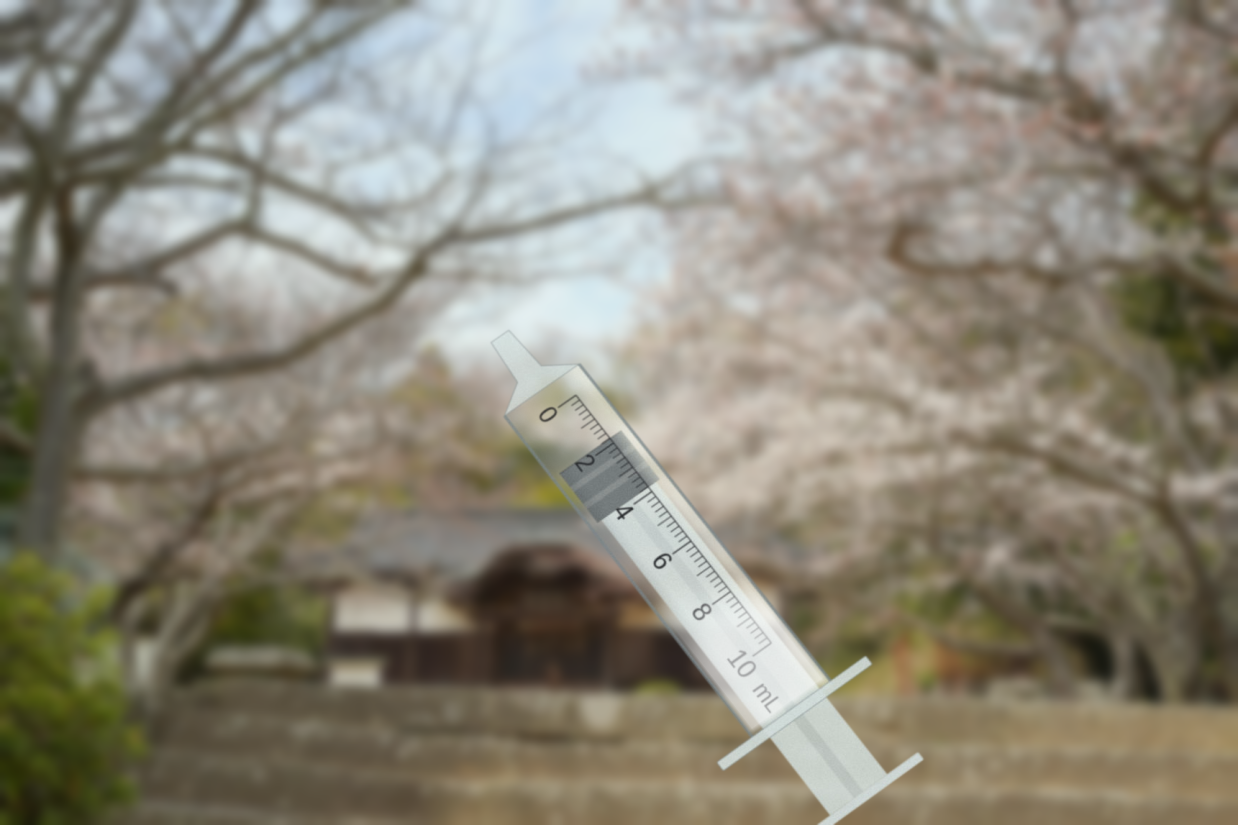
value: {"value": 1.8, "unit": "mL"}
